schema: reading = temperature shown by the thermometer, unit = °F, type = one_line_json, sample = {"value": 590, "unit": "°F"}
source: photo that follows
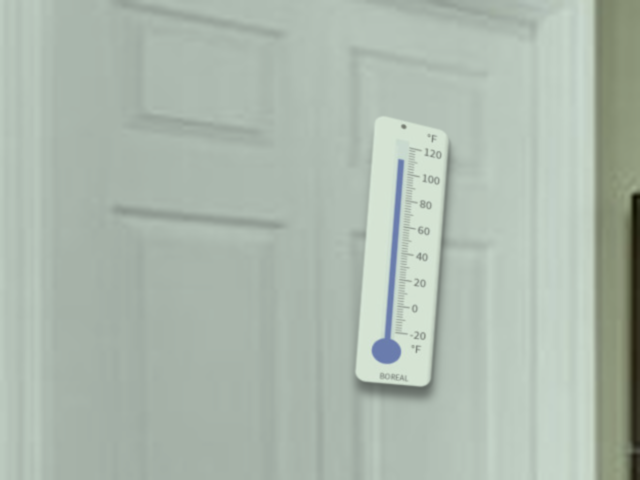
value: {"value": 110, "unit": "°F"}
